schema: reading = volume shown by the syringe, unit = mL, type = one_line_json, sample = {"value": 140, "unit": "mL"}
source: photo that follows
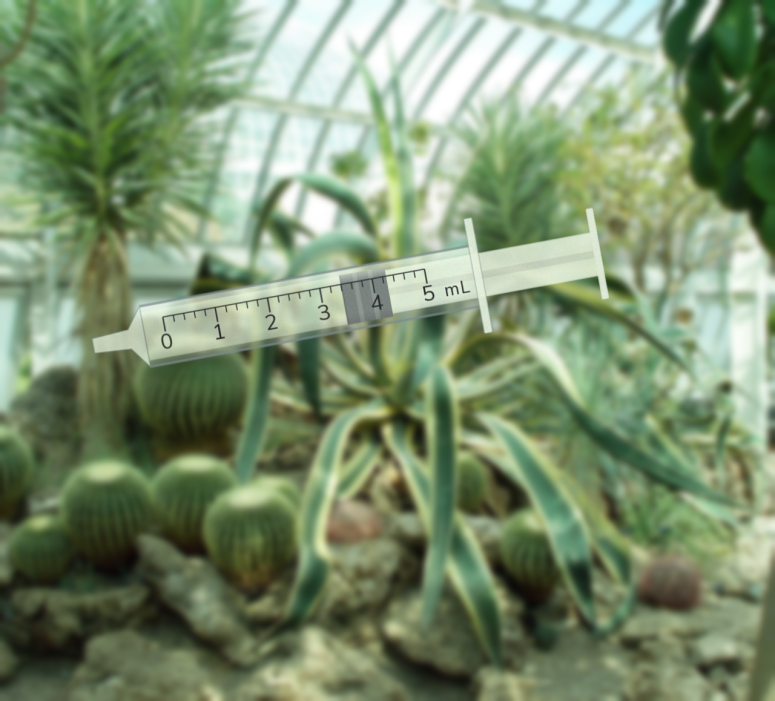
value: {"value": 3.4, "unit": "mL"}
